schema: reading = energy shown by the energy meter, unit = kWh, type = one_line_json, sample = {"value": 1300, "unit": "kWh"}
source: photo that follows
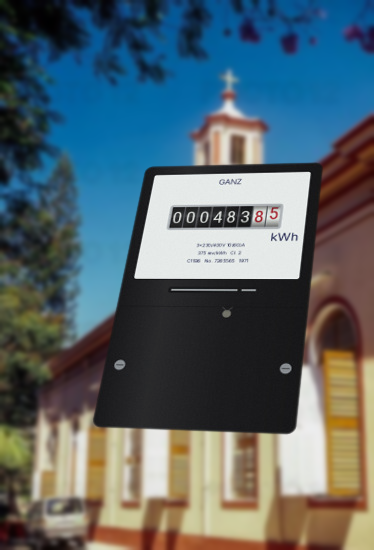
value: {"value": 483.85, "unit": "kWh"}
